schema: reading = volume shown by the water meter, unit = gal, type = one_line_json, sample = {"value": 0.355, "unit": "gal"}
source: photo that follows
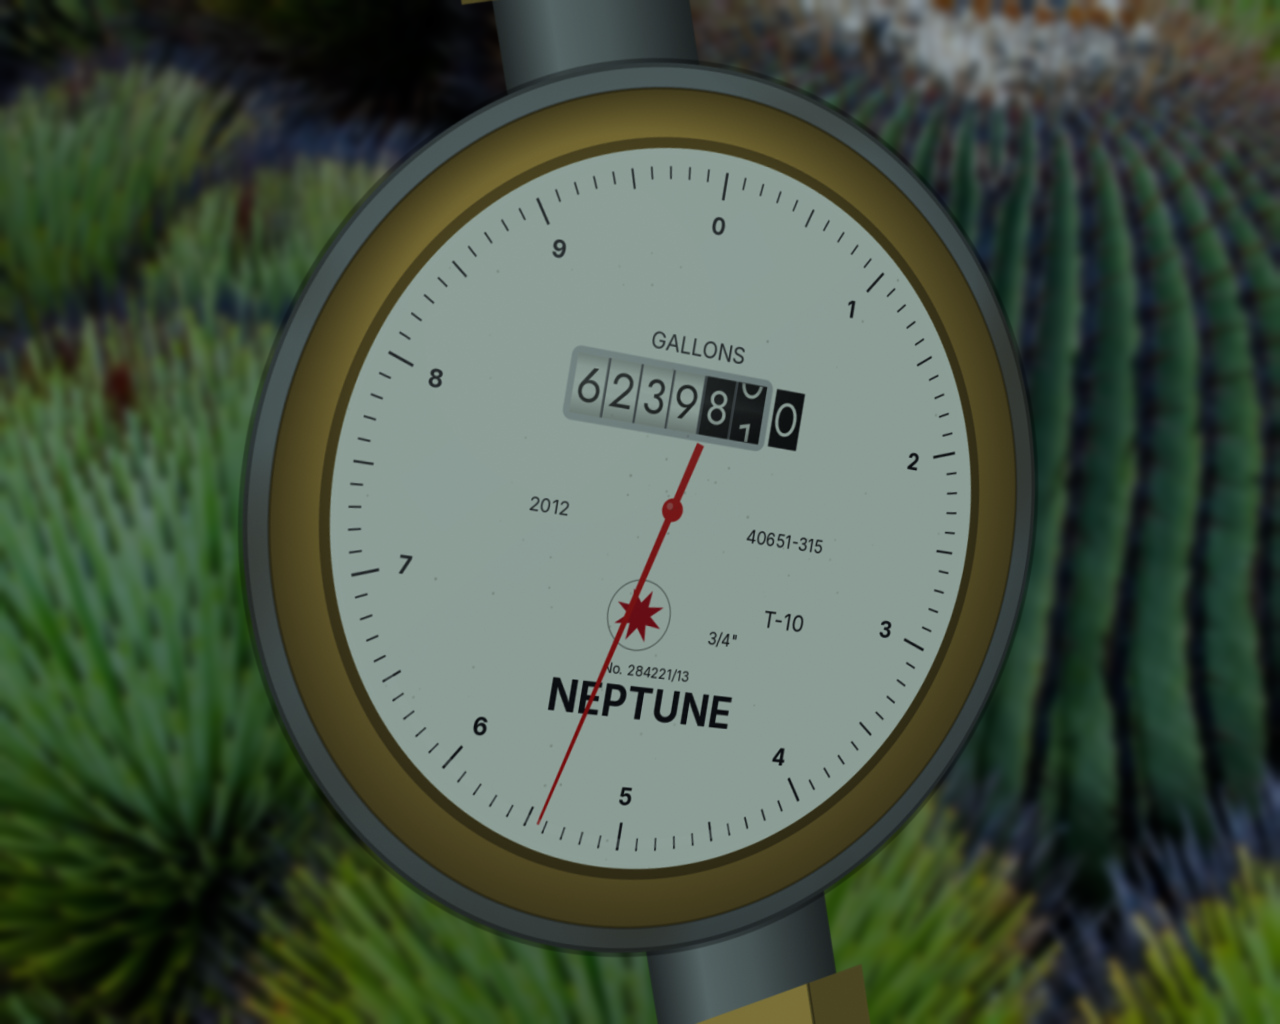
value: {"value": 6239805.4, "unit": "gal"}
